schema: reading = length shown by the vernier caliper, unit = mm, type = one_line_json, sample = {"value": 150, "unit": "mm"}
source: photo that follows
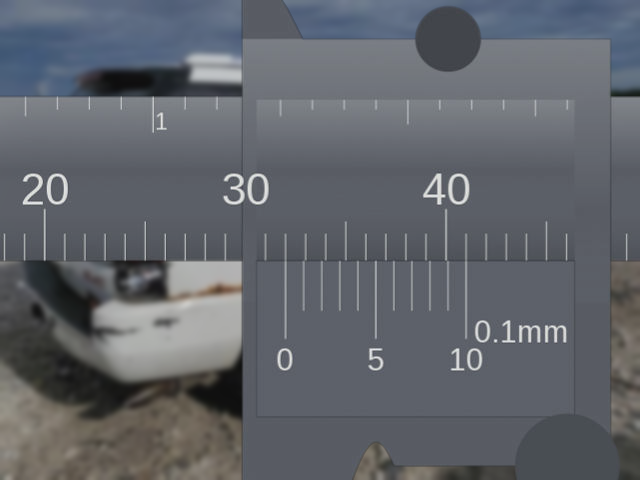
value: {"value": 32.0, "unit": "mm"}
